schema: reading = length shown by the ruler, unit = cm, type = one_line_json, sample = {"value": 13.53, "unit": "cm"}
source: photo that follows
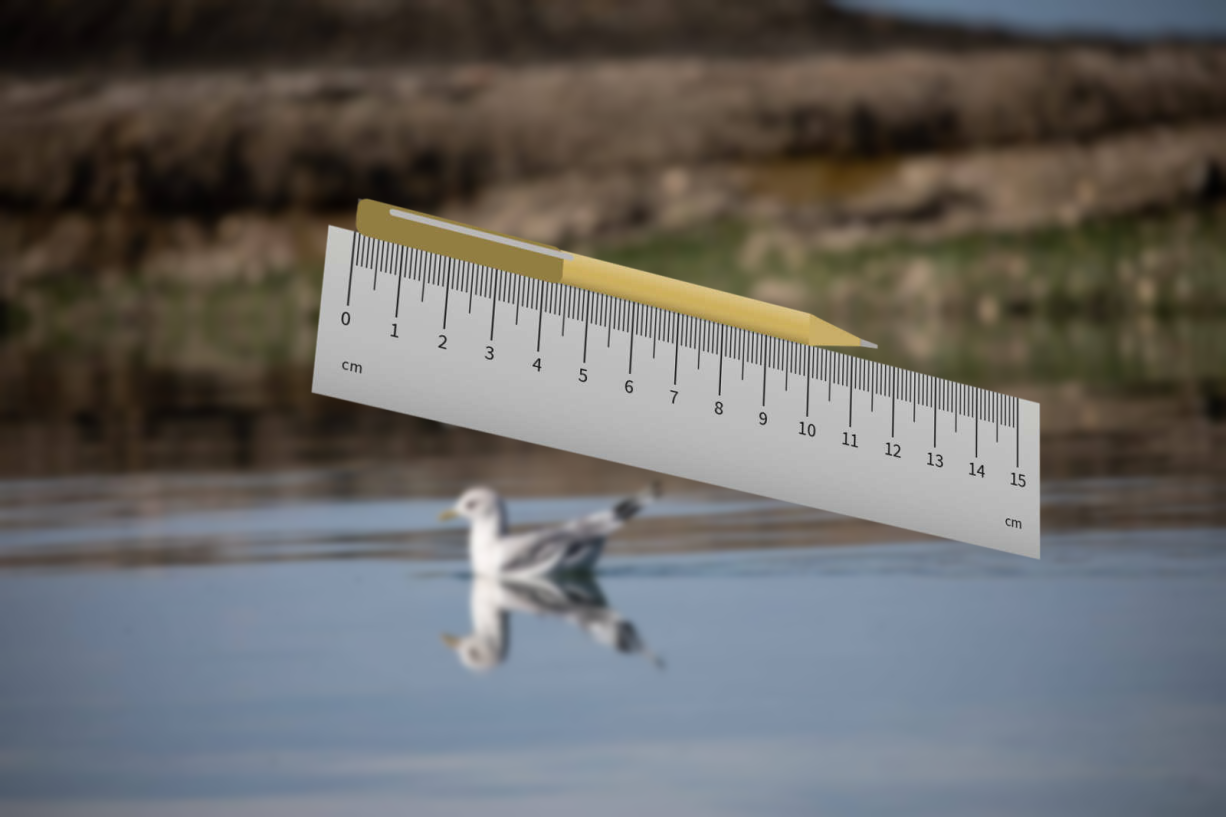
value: {"value": 11.6, "unit": "cm"}
